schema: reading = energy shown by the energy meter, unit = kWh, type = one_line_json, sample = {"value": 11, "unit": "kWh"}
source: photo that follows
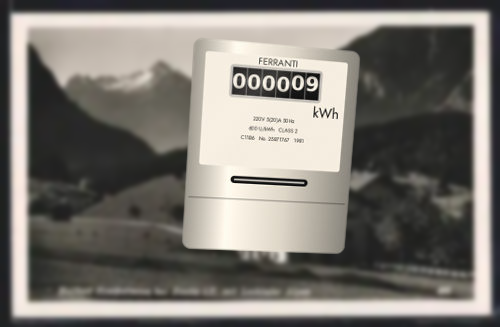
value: {"value": 9, "unit": "kWh"}
